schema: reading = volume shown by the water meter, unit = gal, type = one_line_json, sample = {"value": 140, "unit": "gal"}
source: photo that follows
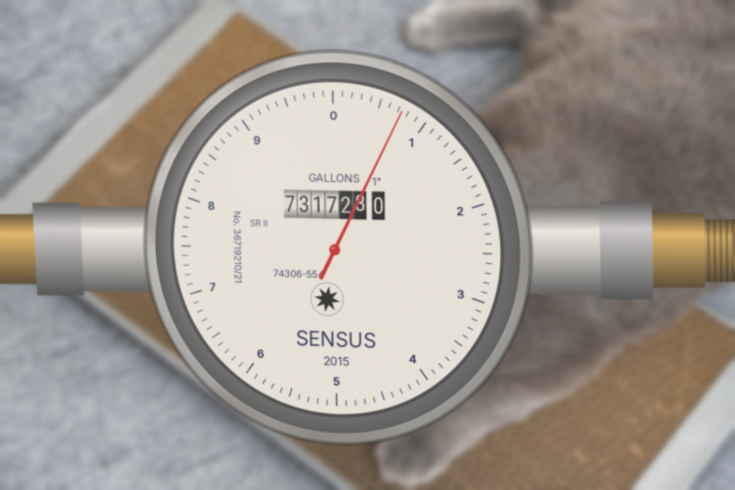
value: {"value": 7317280.7, "unit": "gal"}
